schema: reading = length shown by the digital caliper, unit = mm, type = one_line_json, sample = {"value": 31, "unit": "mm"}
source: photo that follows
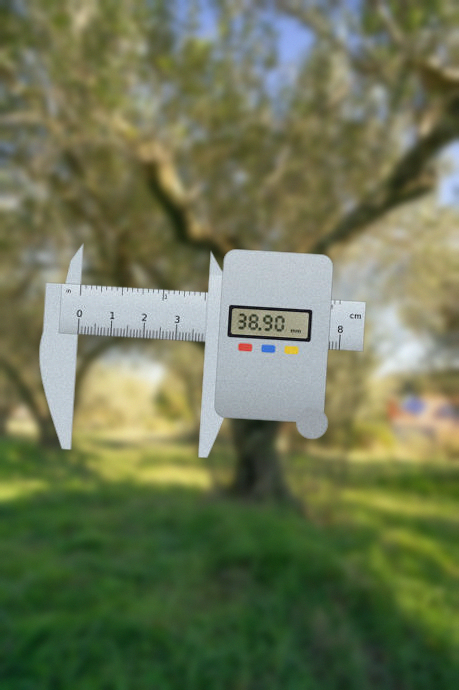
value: {"value": 38.90, "unit": "mm"}
